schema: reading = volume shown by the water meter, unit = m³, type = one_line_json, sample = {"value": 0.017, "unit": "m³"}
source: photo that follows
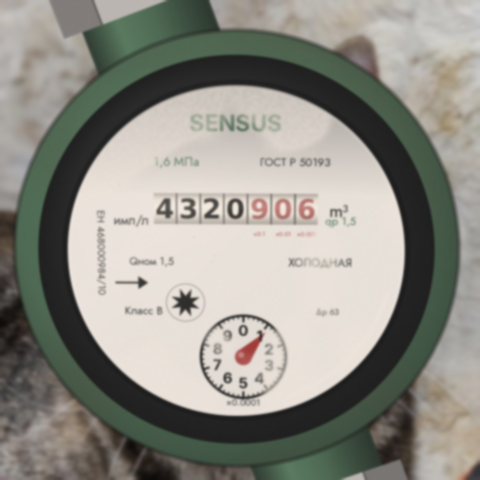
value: {"value": 4320.9061, "unit": "m³"}
